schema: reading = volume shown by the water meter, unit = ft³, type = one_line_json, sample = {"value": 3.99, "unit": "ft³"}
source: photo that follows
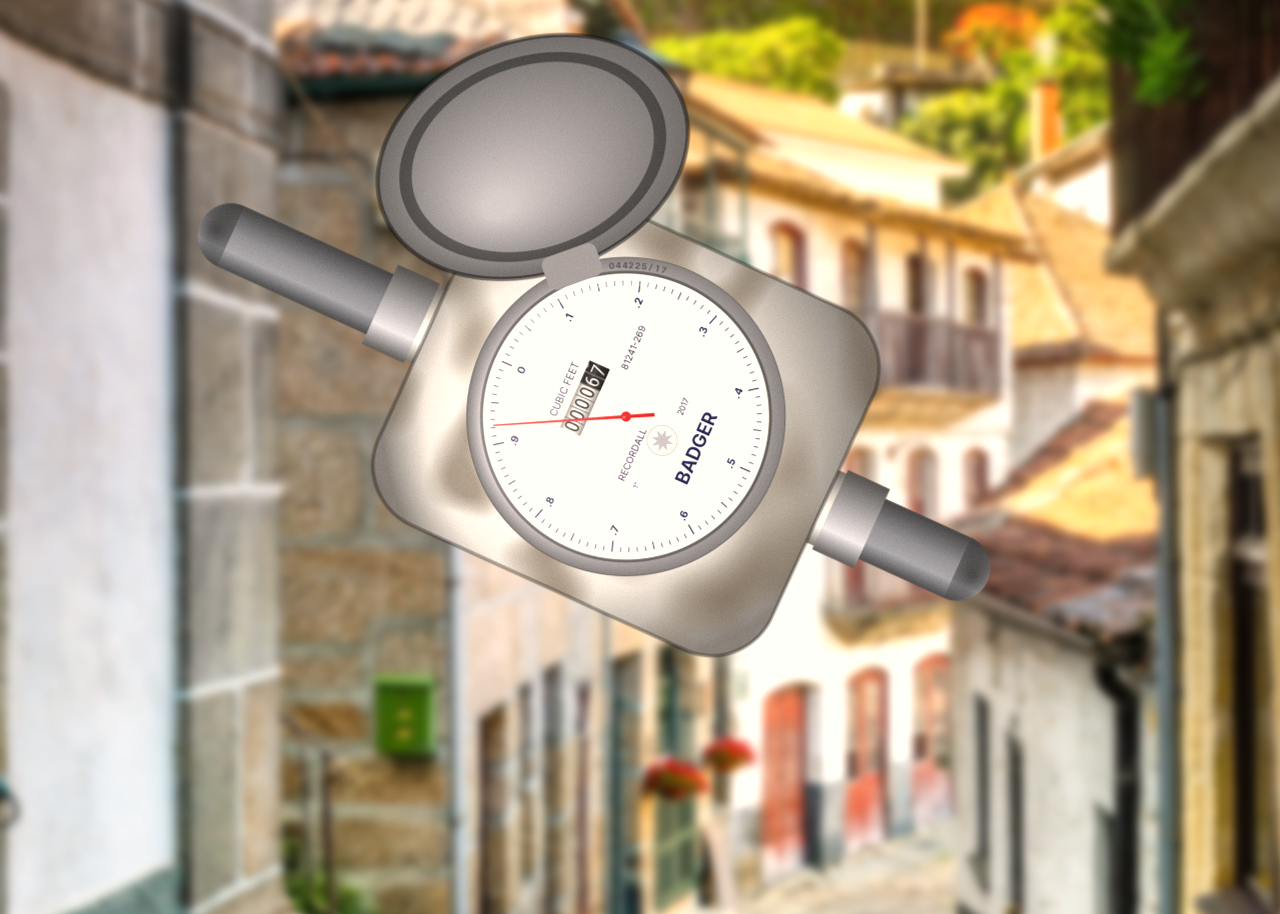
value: {"value": 66.92, "unit": "ft³"}
